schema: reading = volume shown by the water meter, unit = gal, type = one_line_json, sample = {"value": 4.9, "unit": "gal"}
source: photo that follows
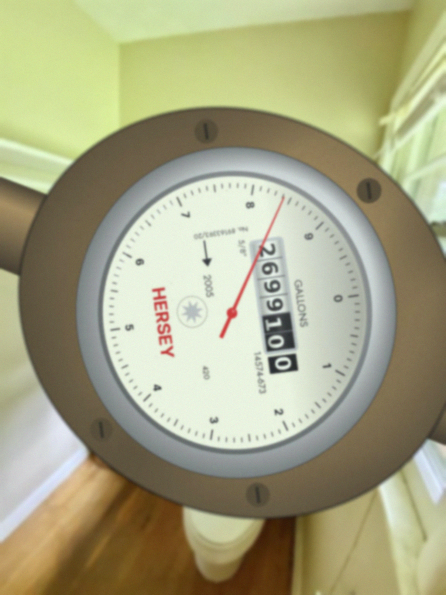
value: {"value": 2699098.4, "unit": "gal"}
